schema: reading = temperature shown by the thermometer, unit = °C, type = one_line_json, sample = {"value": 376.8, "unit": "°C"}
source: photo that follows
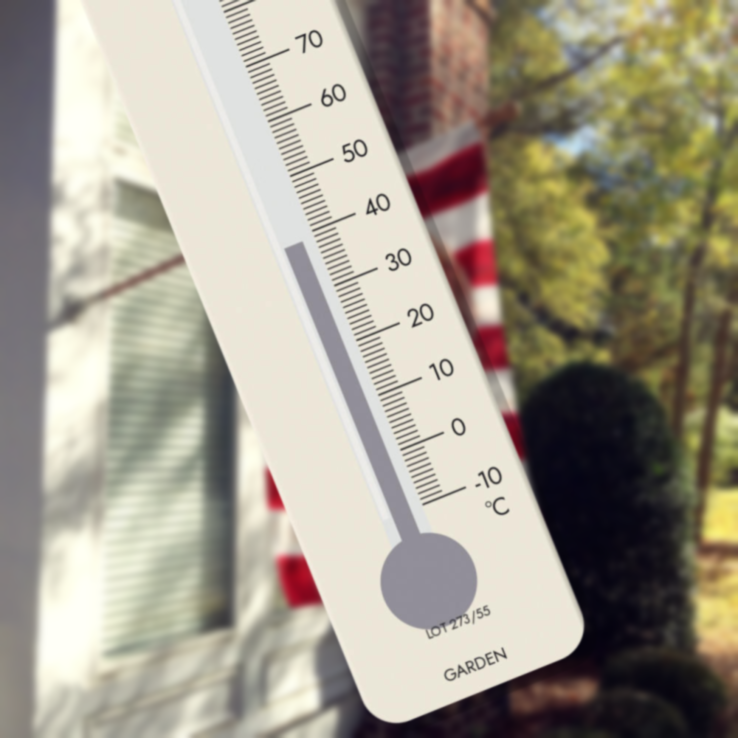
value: {"value": 39, "unit": "°C"}
